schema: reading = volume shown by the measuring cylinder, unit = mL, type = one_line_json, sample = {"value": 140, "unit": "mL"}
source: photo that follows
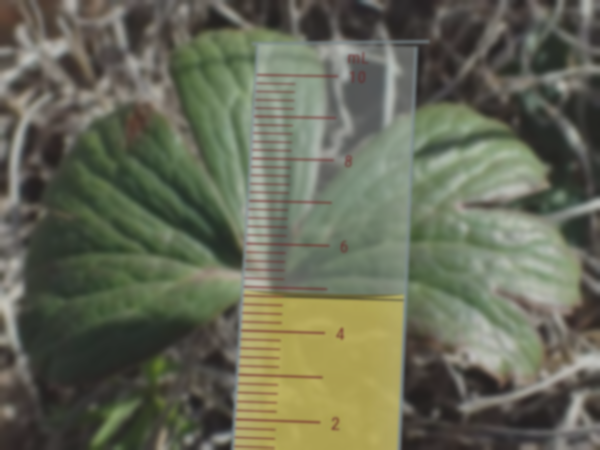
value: {"value": 4.8, "unit": "mL"}
